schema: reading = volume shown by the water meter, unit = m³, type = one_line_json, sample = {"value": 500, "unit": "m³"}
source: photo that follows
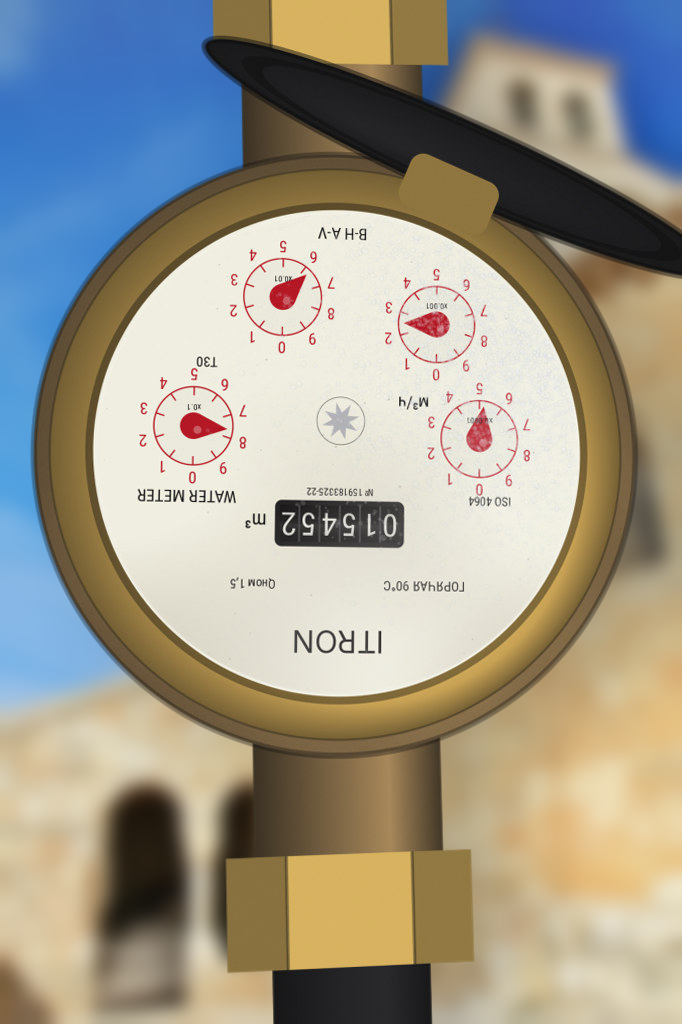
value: {"value": 15452.7625, "unit": "m³"}
